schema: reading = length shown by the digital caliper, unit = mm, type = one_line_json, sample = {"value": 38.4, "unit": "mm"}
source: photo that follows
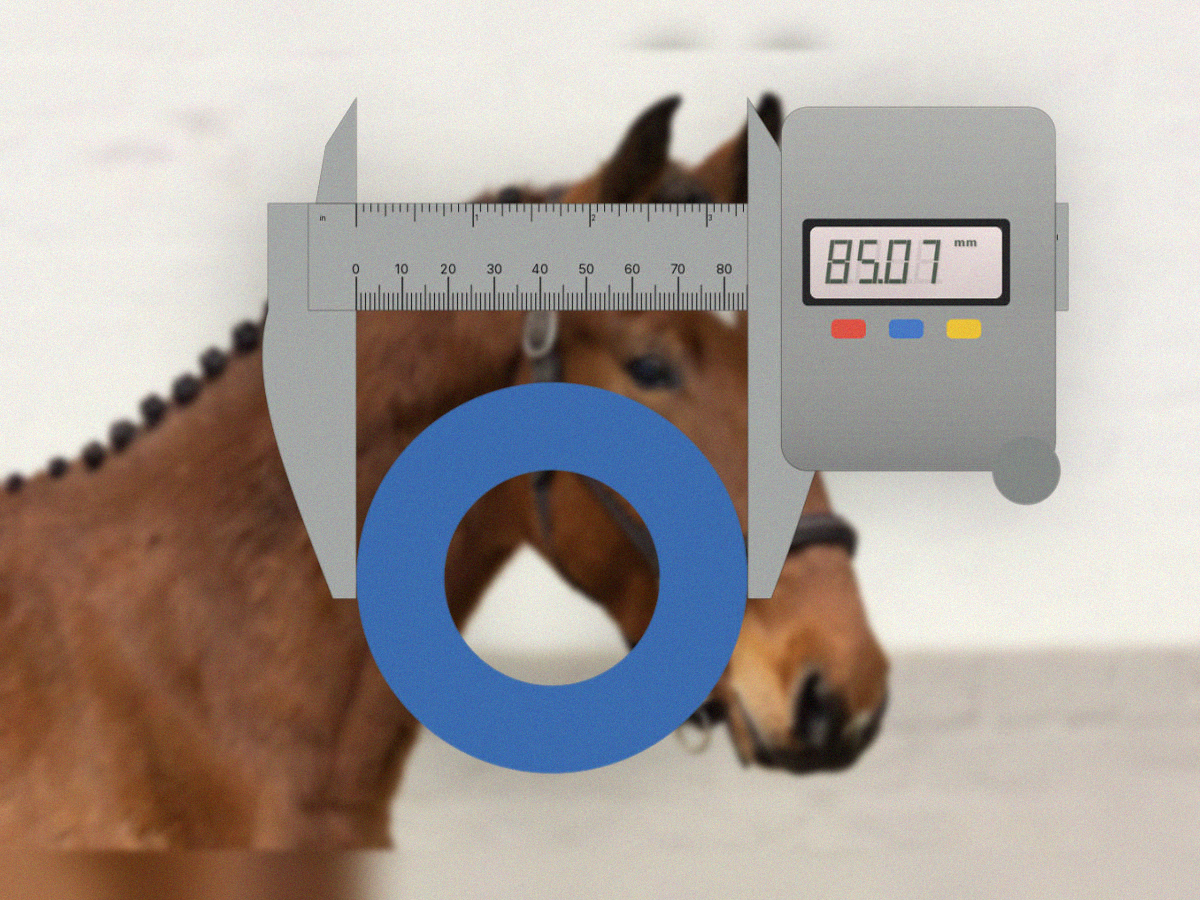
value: {"value": 85.07, "unit": "mm"}
